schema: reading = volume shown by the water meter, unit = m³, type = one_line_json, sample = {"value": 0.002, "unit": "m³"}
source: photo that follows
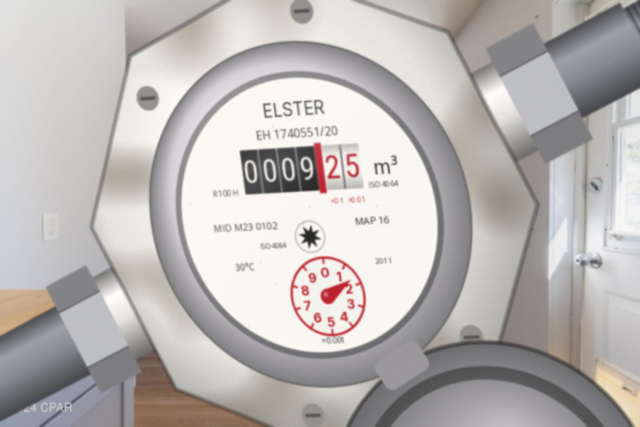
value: {"value": 9.251, "unit": "m³"}
